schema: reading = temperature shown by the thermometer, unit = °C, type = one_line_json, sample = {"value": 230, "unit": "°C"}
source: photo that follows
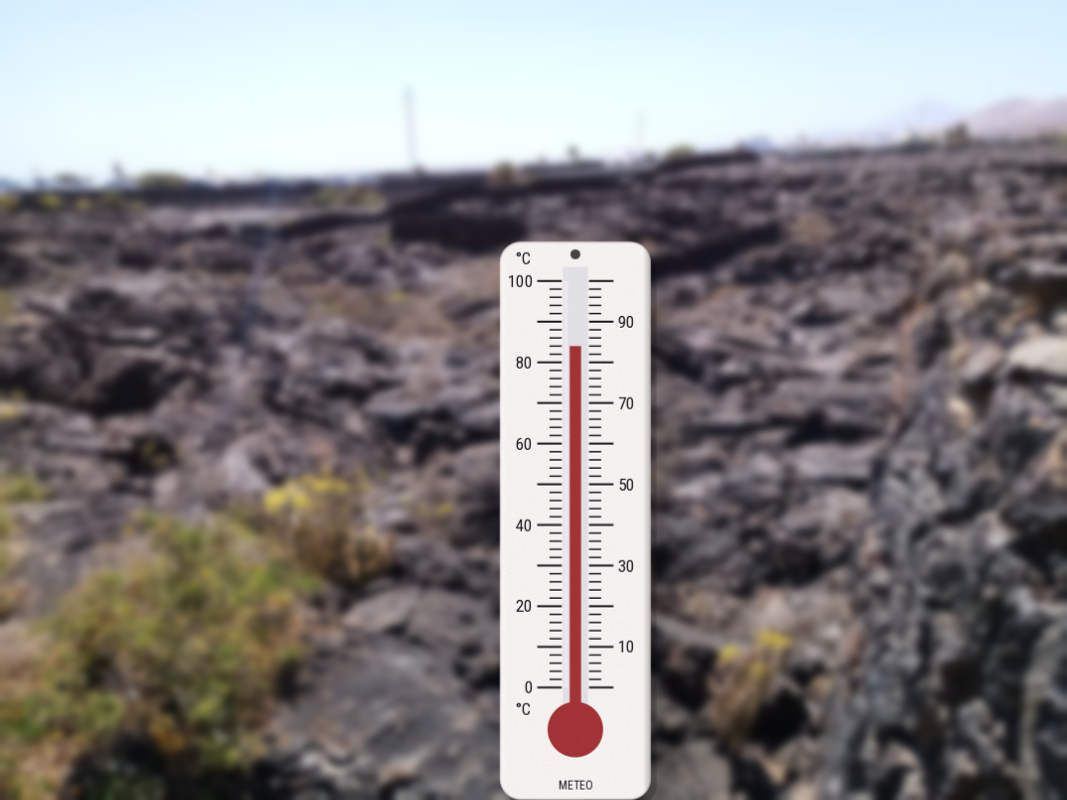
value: {"value": 84, "unit": "°C"}
